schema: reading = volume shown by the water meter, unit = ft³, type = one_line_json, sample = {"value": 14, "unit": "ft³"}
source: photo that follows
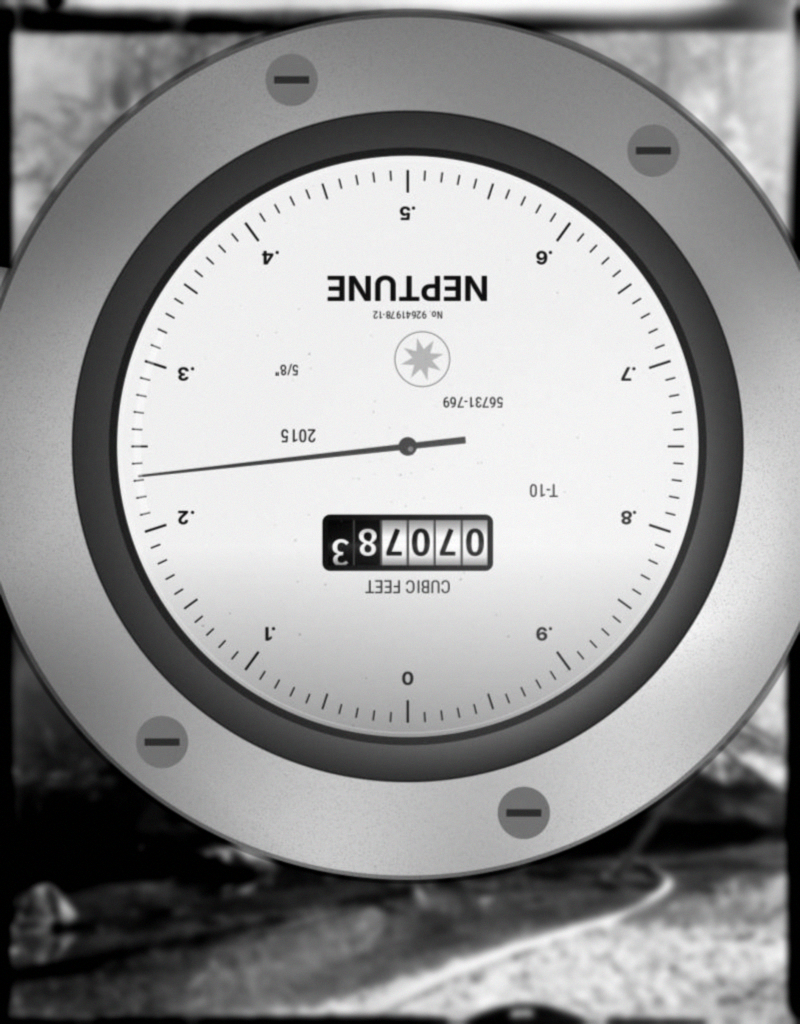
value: {"value": 70783.23, "unit": "ft³"}
